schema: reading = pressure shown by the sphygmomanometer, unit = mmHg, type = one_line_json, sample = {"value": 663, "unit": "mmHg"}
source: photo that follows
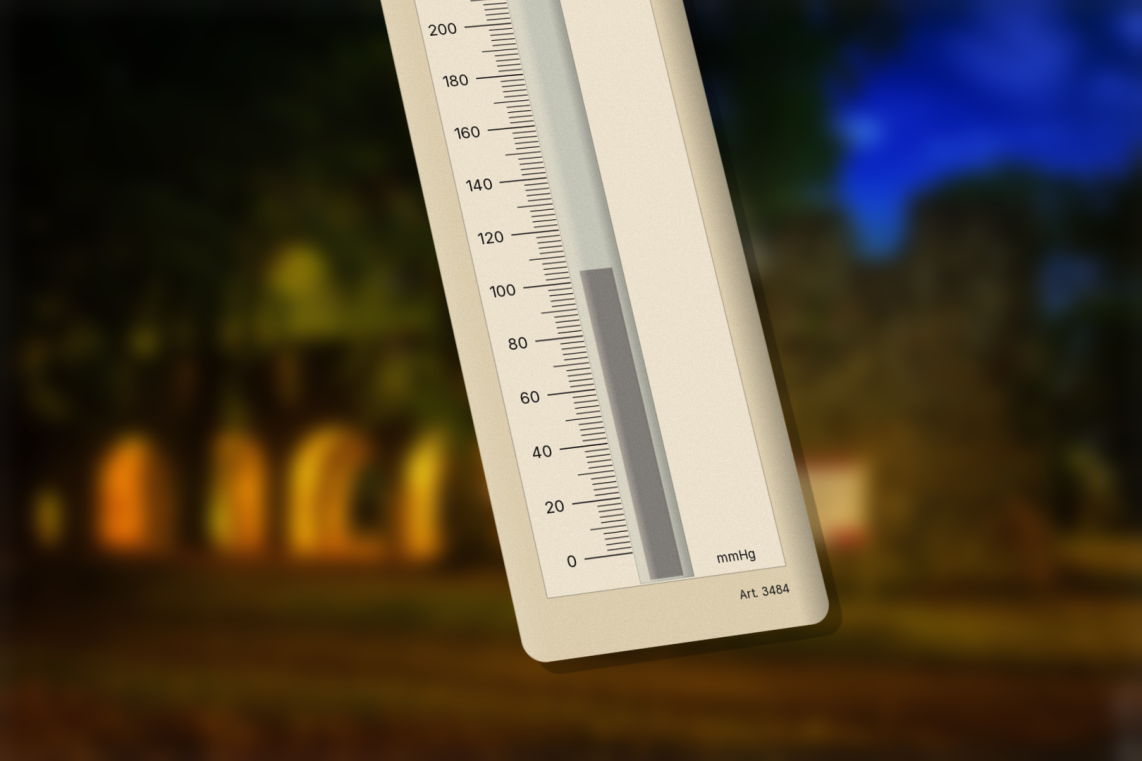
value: {"value": 104, "unit": "mmHg"}
